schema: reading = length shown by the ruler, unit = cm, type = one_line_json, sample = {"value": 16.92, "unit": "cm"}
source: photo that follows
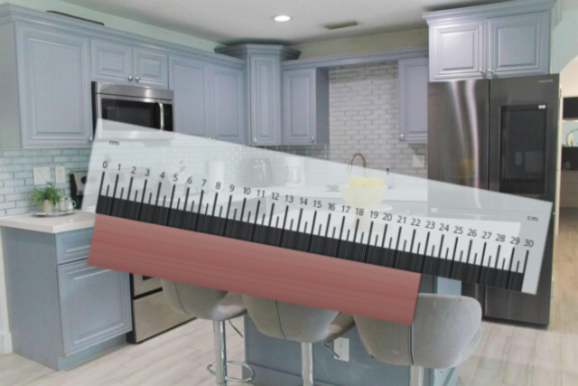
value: {"value": 23, "unit": "cm"}
